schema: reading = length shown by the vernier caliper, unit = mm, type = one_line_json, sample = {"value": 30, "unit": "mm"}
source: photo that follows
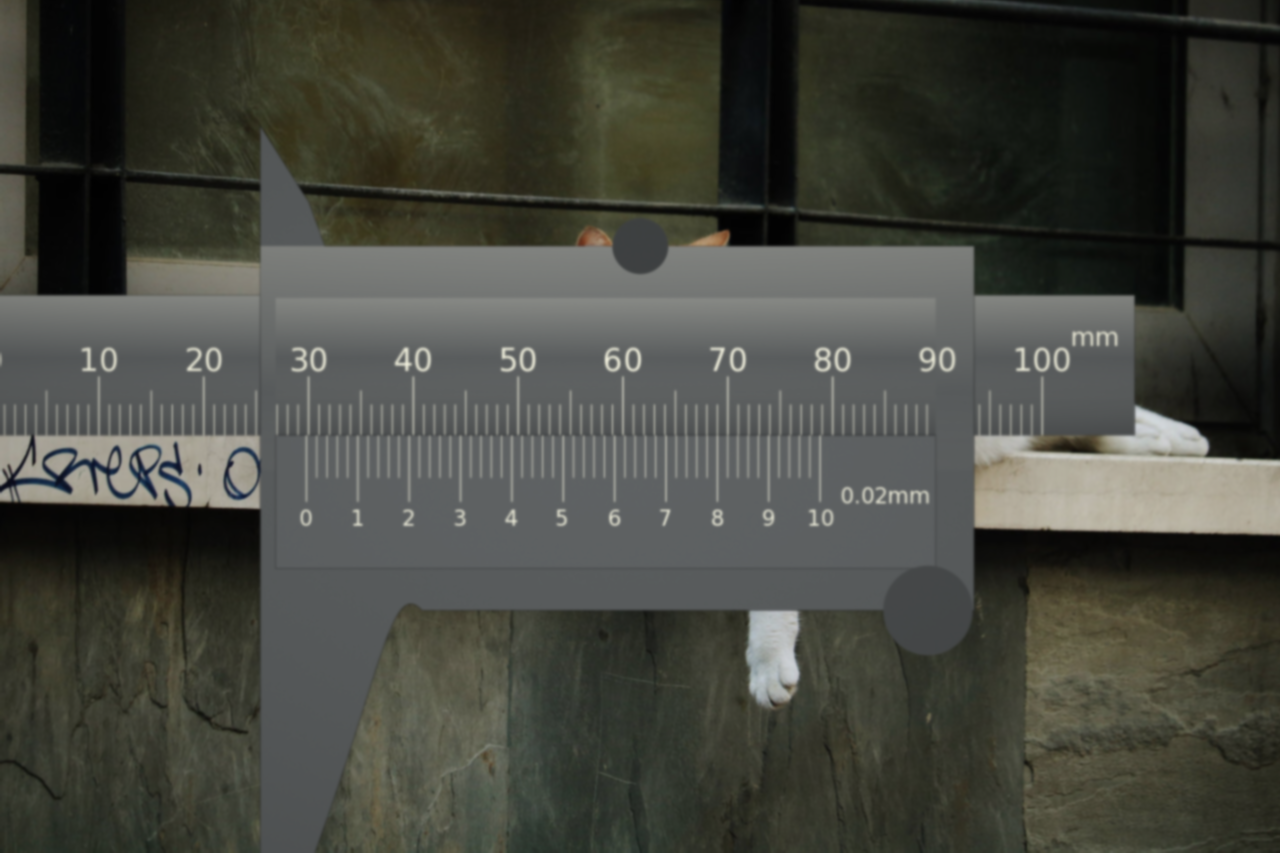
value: {"value": 29.8, "unit": "mm"}
